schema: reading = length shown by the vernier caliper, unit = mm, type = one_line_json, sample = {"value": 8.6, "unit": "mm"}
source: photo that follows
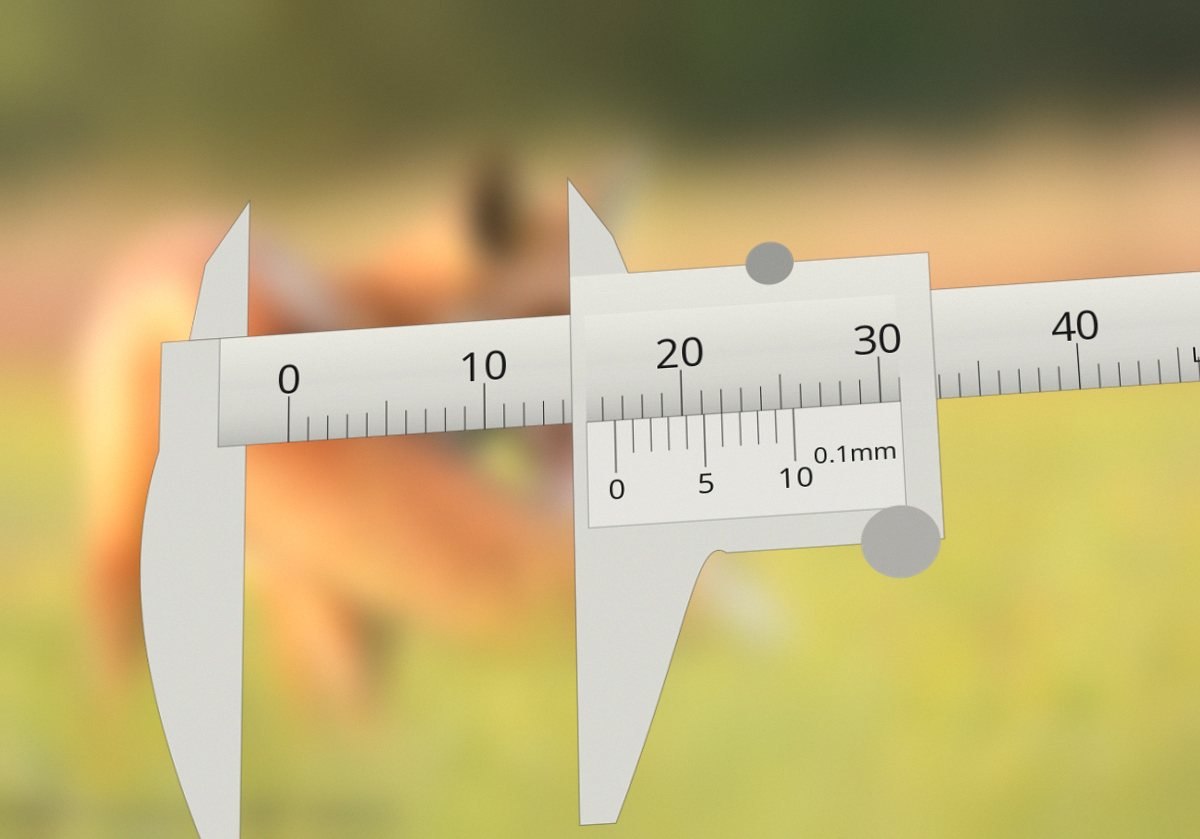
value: {"value": 16.6, "unit": "mm"}
